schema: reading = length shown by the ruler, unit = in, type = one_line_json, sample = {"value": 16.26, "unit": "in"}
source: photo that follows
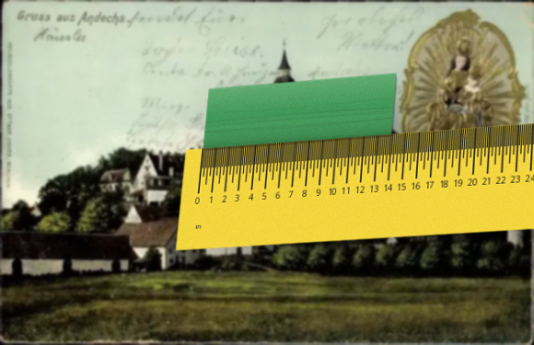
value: {"value": 14, "unit": "in"}
